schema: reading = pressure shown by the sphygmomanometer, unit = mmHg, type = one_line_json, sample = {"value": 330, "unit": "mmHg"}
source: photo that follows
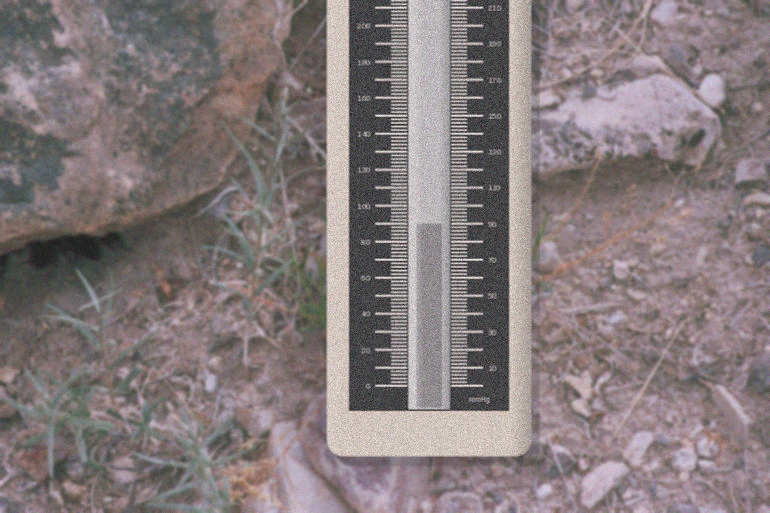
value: {"value": 90, "unit": "mmHg"}
